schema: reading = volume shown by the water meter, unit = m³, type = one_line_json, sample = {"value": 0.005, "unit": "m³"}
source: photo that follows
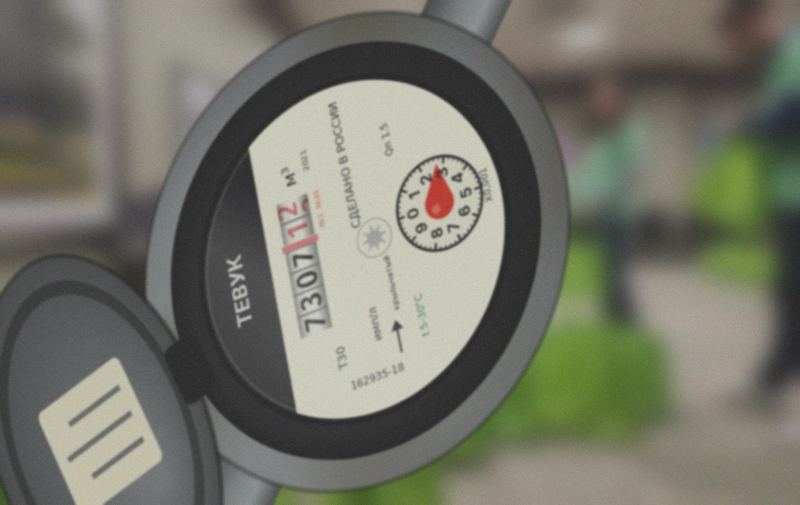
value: {"value": 7307.122, "unit": "m³"}
